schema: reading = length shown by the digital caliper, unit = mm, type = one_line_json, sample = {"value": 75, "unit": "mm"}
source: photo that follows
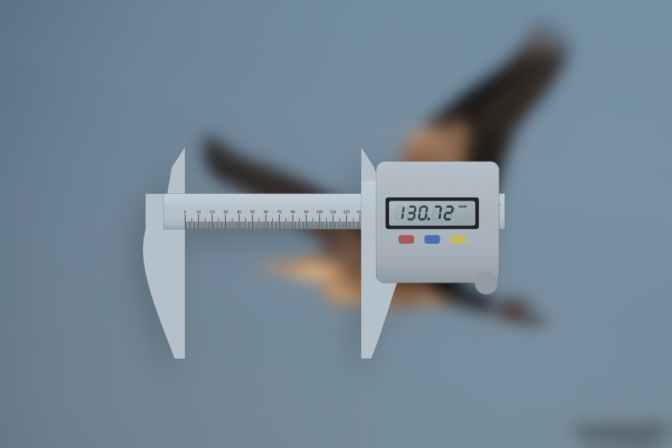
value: {"value": 130.72, "unit": "mm"}
